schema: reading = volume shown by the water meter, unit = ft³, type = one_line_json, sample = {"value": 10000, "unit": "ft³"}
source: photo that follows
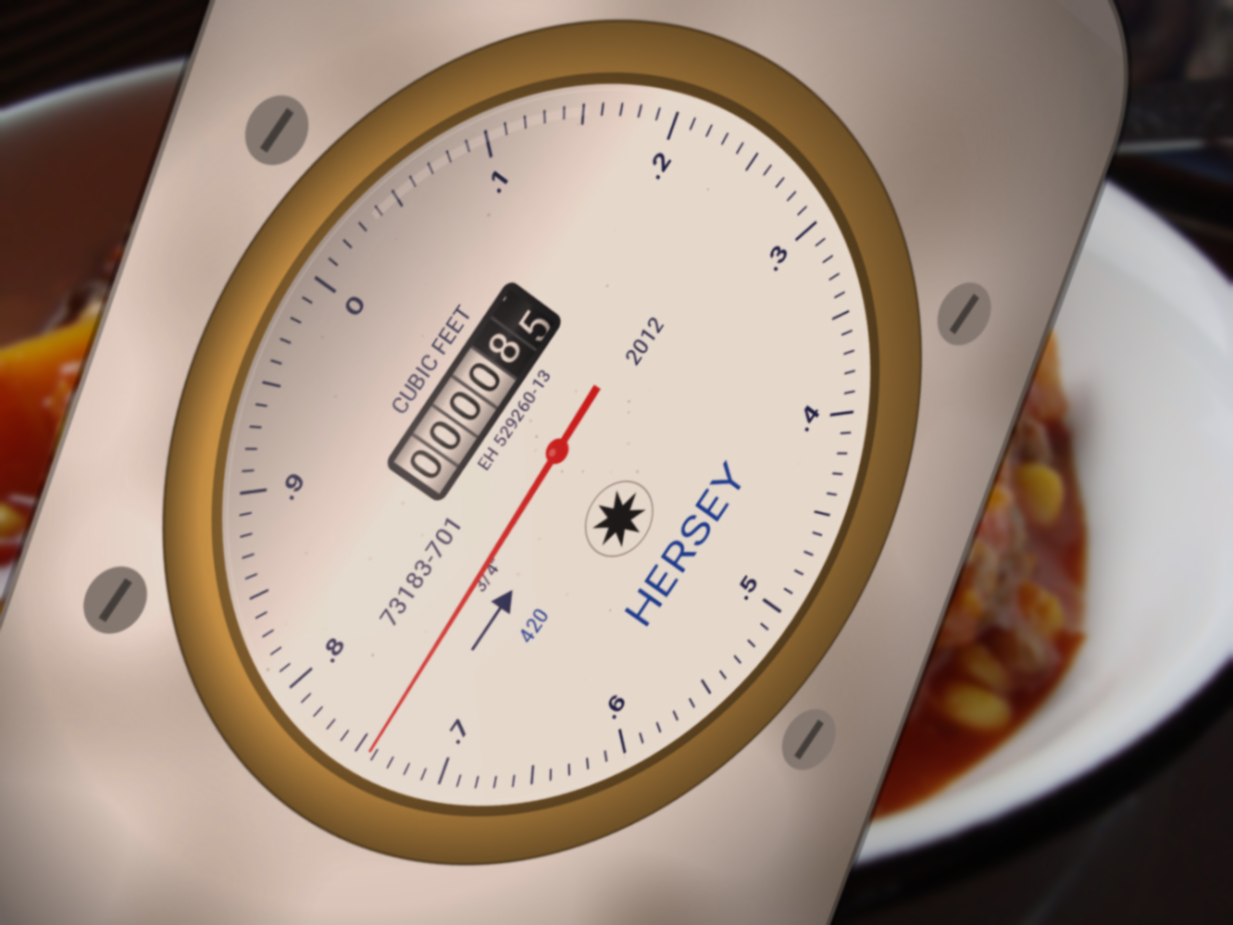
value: {"value": 84.74, "unit": "ft³"}
